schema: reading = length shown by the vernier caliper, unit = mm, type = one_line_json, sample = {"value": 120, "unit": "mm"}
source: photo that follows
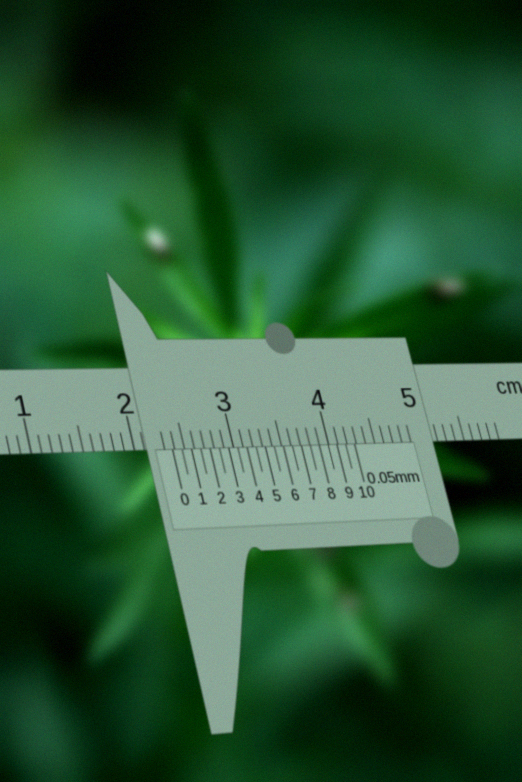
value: {"value": 23.8, "unit": "mm"}
